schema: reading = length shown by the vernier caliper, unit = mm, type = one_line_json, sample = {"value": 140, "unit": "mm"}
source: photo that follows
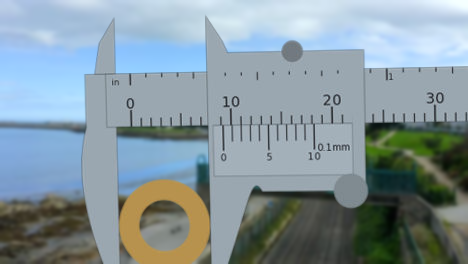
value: {"value": 9.2, "unit": "mm"}
